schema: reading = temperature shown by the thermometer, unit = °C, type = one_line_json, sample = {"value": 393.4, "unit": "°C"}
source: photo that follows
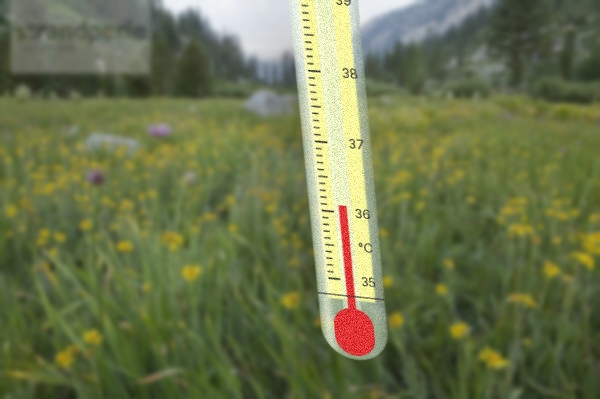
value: {"value": 36.1, "unit": "°C"}
